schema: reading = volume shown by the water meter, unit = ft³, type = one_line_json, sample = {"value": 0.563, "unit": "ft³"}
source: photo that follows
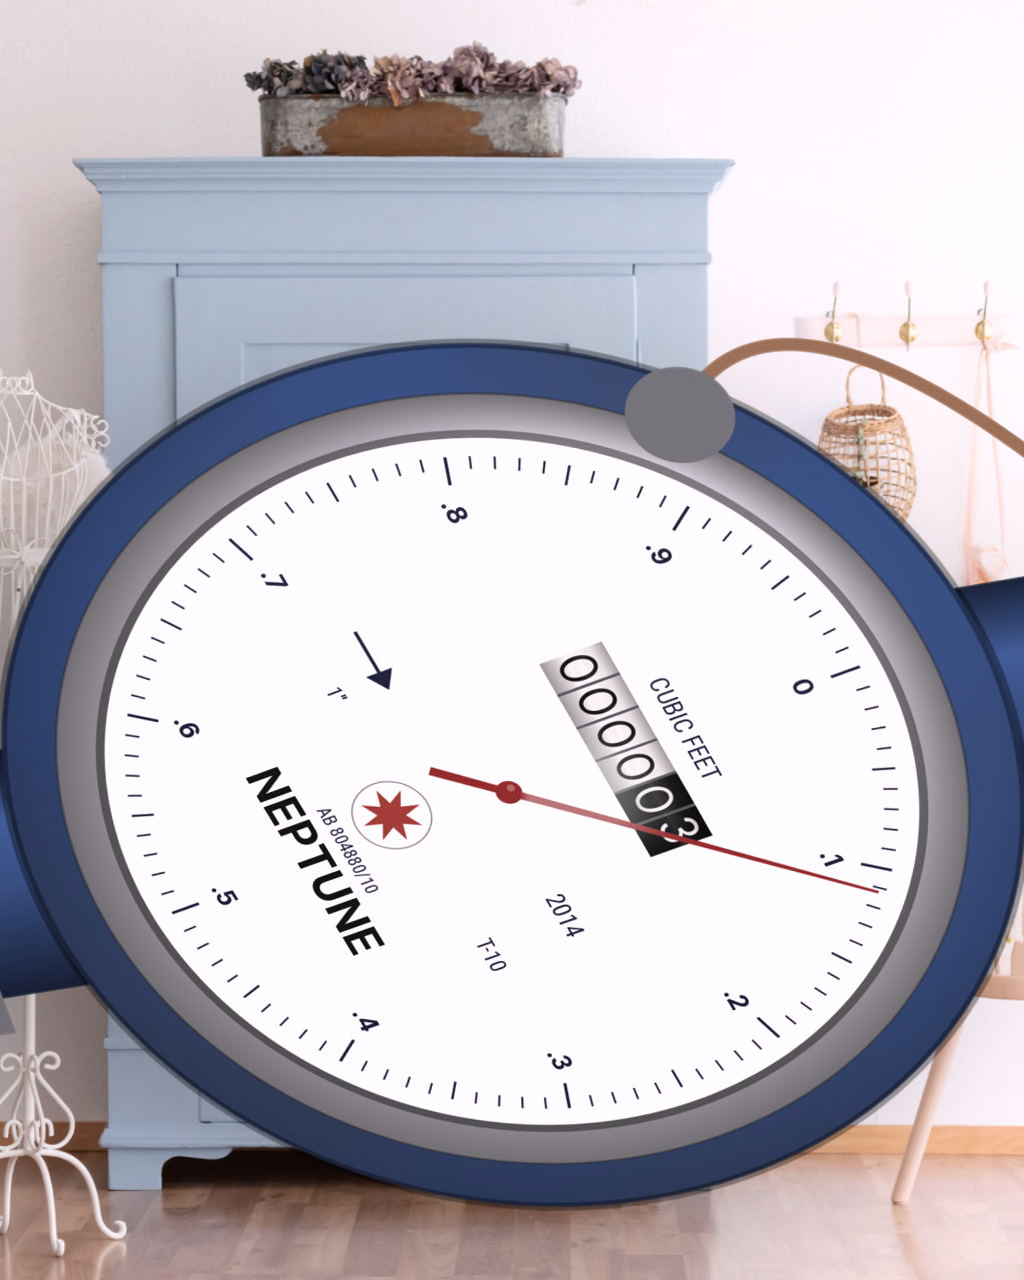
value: {"value": 3.11, "unit": "ft³"}
